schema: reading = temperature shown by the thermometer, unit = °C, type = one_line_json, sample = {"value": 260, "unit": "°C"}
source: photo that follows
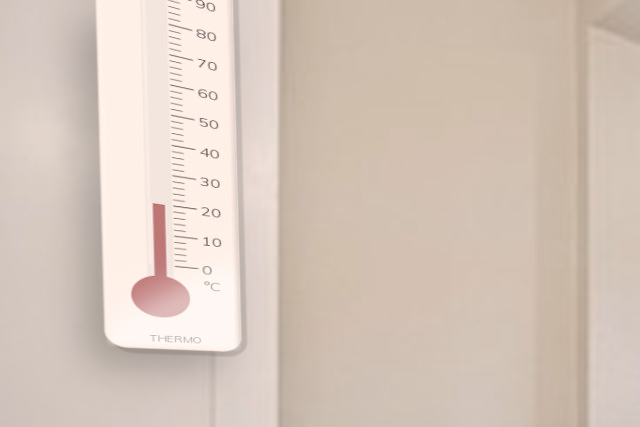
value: {"value": 20, "unit": "°C"}
